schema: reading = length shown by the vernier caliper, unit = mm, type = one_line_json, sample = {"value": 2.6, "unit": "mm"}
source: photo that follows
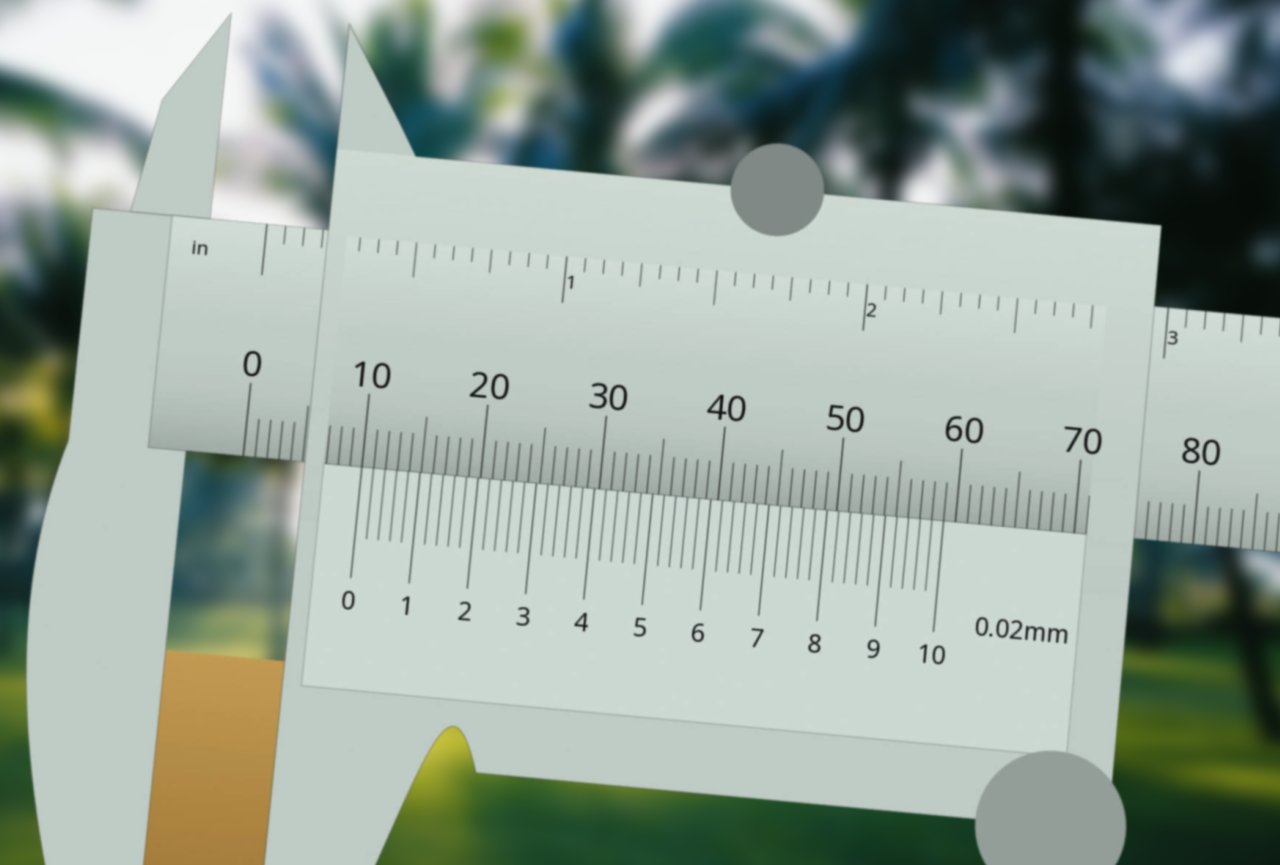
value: {"value": 10.0, "unit": "mm"}
